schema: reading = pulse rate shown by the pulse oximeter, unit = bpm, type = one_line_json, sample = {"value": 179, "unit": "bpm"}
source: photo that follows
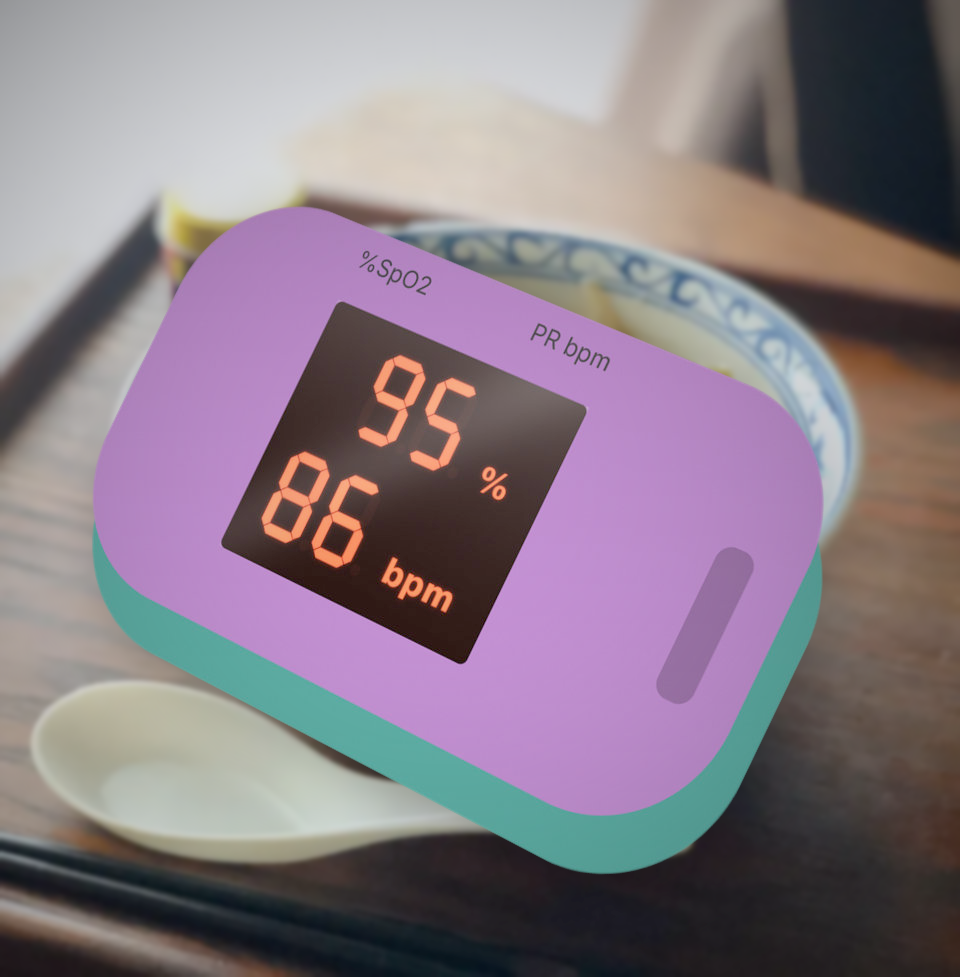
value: {"value": 86, "unit": "bpm"}
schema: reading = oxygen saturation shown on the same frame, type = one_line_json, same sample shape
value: {"value": 95, "unit": "%"}
